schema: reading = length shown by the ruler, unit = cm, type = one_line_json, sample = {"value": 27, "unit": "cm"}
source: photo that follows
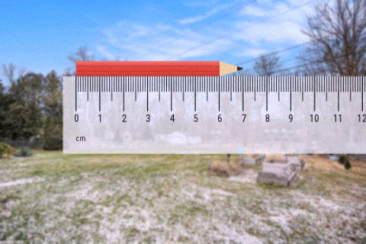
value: {"value": 7, "unit": "cm"}
